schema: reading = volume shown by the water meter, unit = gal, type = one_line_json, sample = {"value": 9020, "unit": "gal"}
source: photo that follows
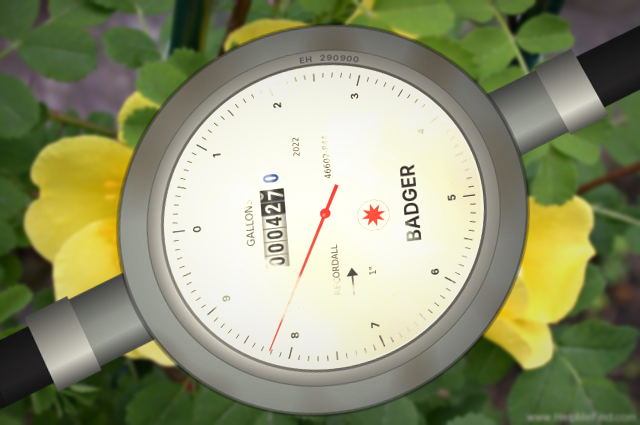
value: {"value": 4268.2, "unit": "gal"}
